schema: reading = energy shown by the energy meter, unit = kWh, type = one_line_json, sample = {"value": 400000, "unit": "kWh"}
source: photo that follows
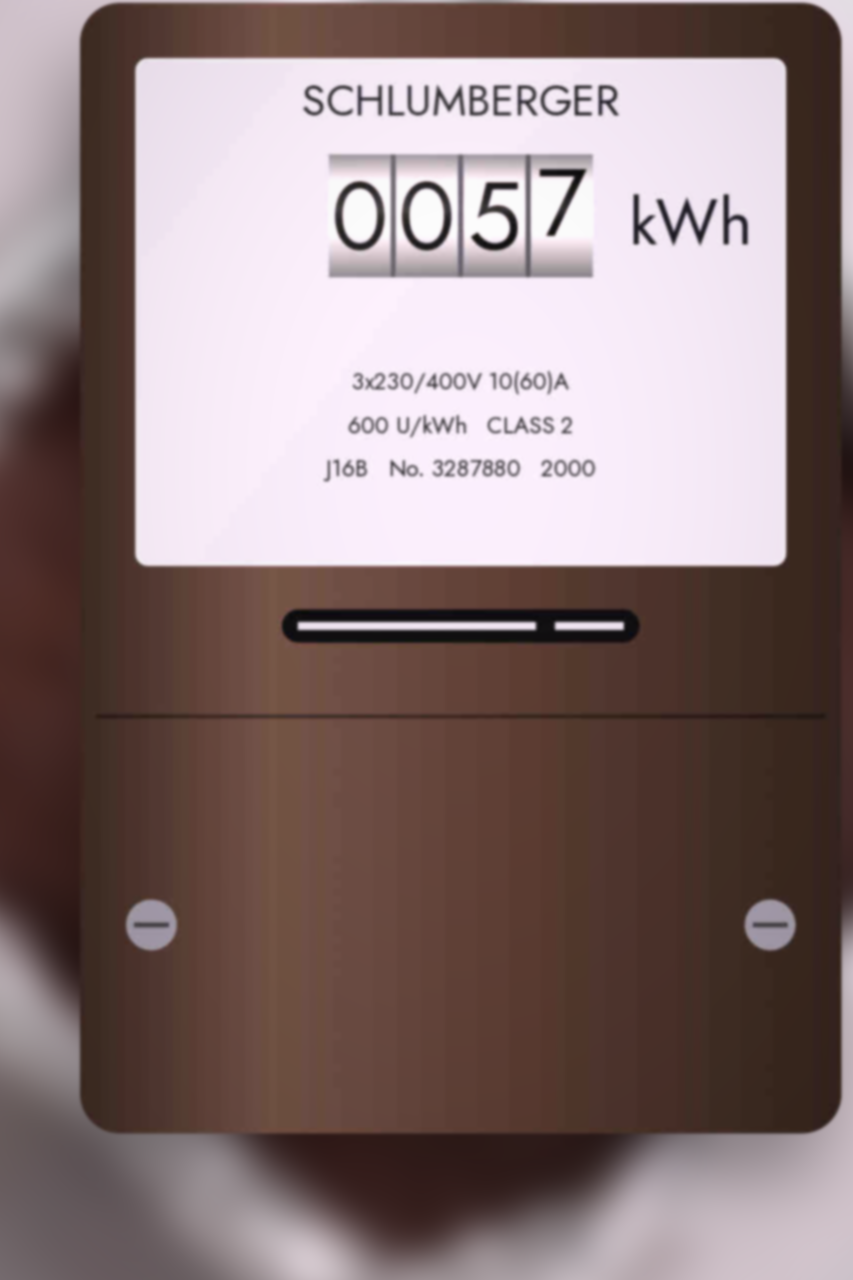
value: {"value": 57, "unit": "kWh"}
